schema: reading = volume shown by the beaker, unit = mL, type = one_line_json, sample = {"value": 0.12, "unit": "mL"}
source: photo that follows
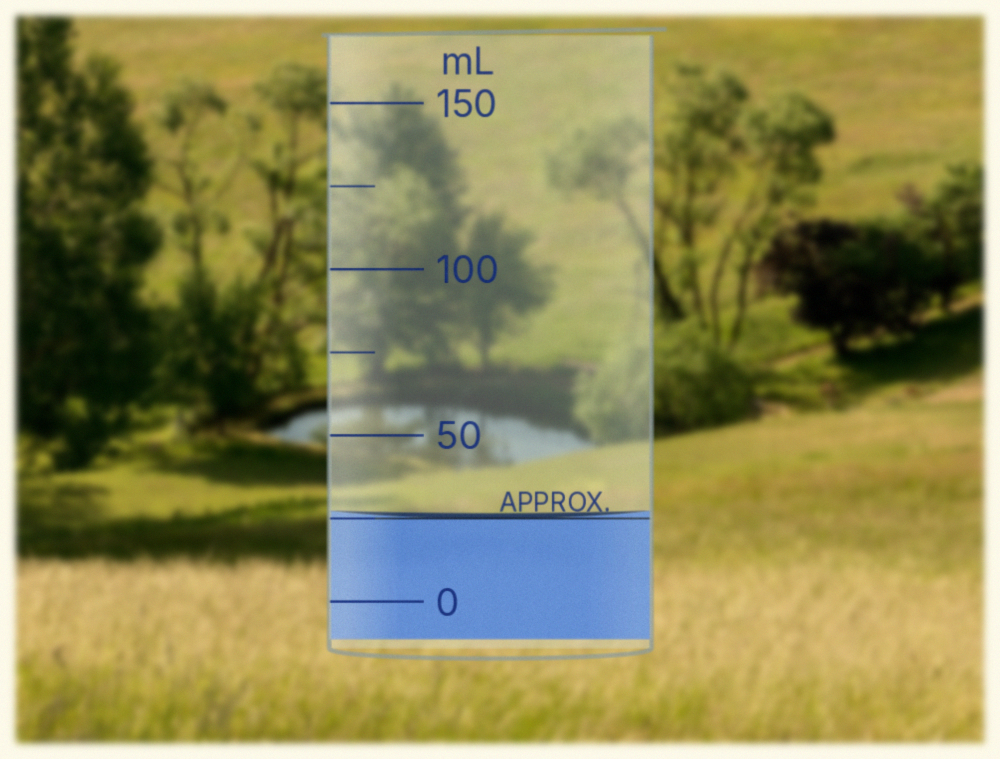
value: {"value": 25, "unit": "mL"}
